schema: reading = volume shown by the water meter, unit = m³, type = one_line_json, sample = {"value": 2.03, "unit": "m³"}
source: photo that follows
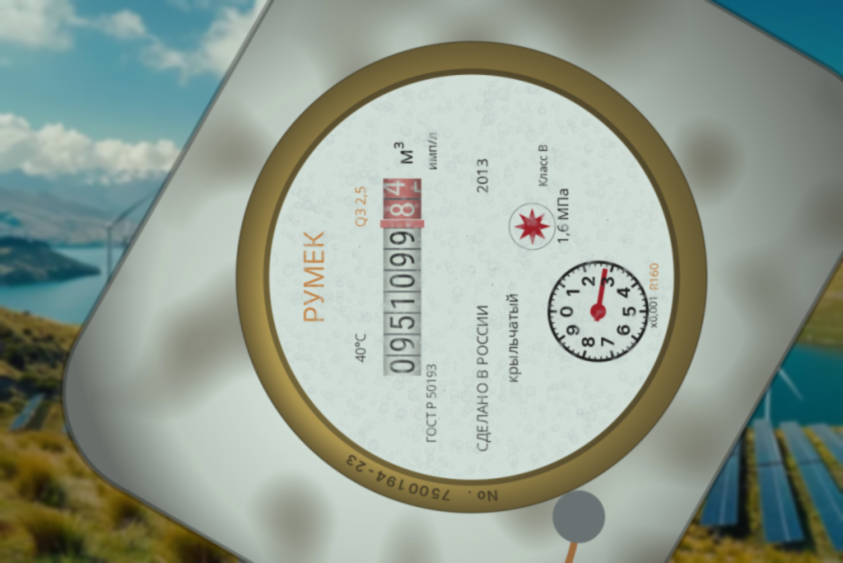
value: {"value": 951099.842, "unit": "m³"}
